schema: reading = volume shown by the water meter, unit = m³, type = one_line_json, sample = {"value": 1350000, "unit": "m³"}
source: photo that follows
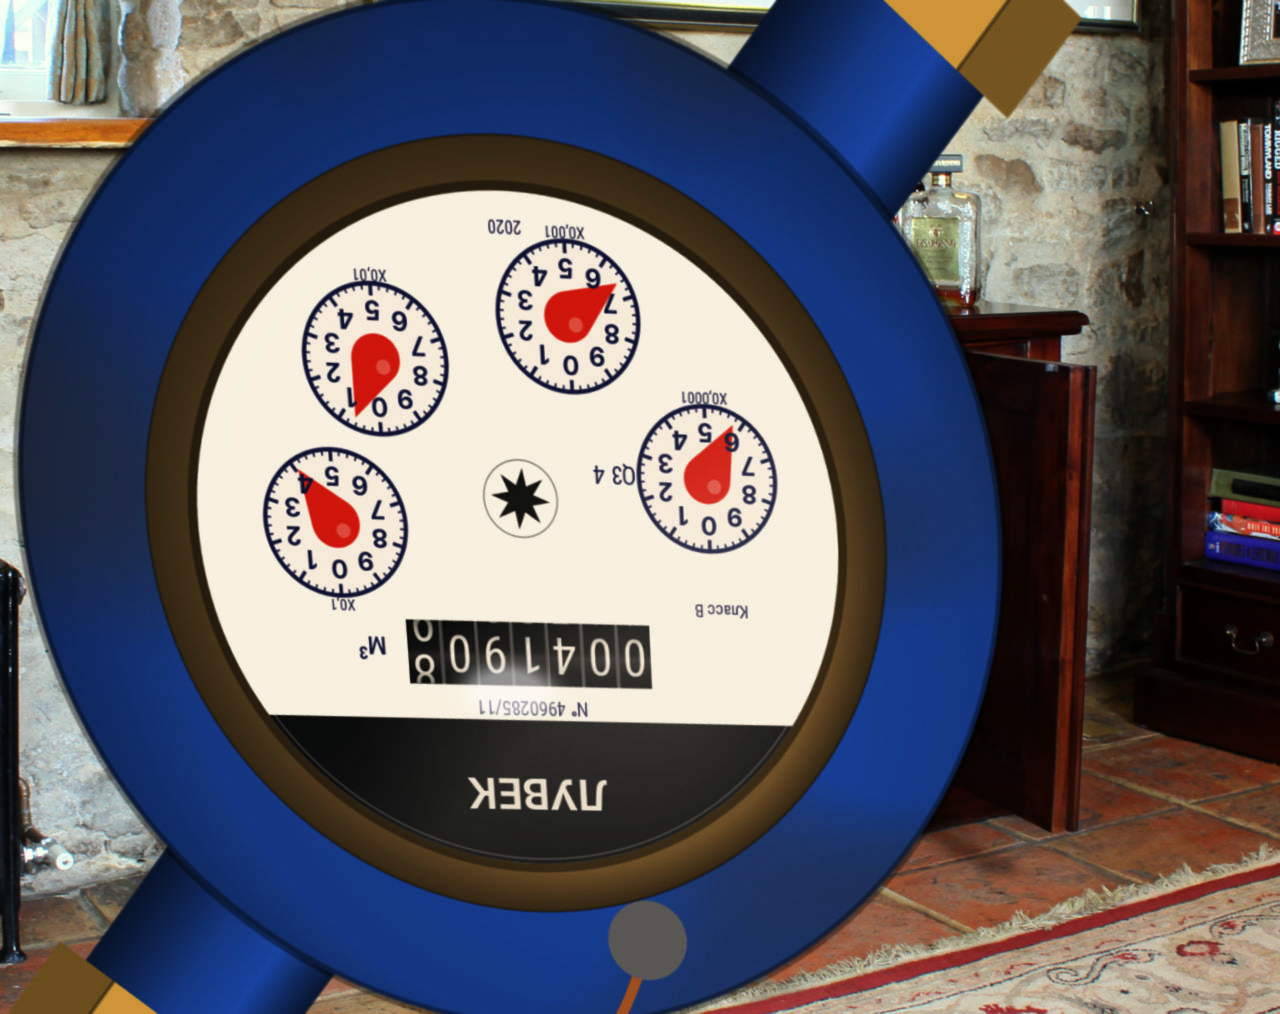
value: {"value": 41908.4065, "unit": "m³"}
